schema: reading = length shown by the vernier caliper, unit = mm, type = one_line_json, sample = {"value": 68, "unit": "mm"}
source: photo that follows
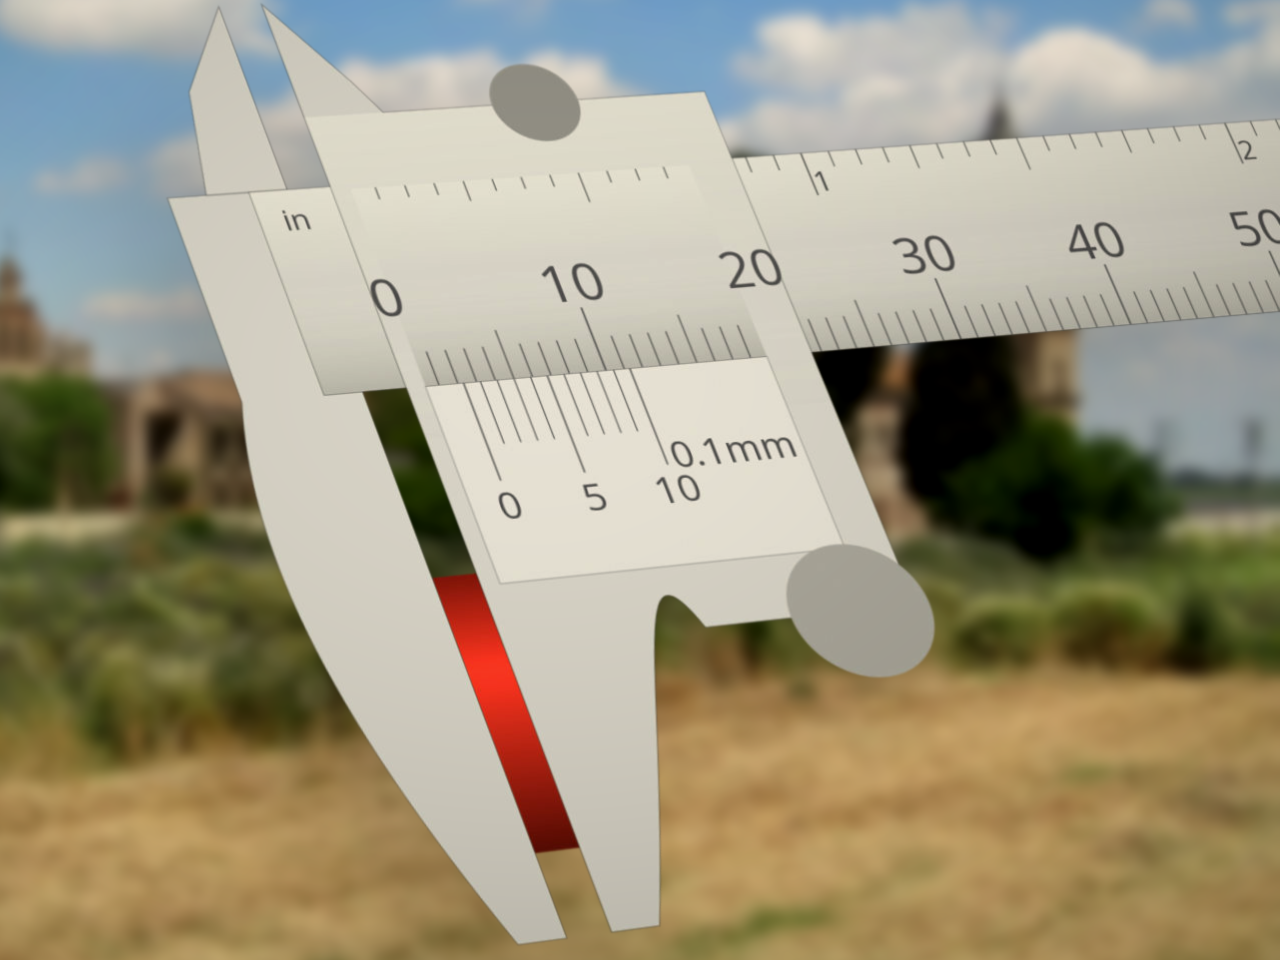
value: {"value": 2.3, "unit": "mm"}
